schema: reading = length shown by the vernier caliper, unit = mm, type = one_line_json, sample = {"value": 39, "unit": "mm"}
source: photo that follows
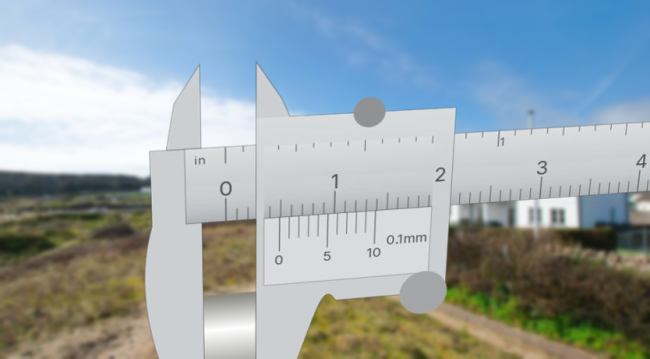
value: {"value": 4.9, "unit": "mm"}
